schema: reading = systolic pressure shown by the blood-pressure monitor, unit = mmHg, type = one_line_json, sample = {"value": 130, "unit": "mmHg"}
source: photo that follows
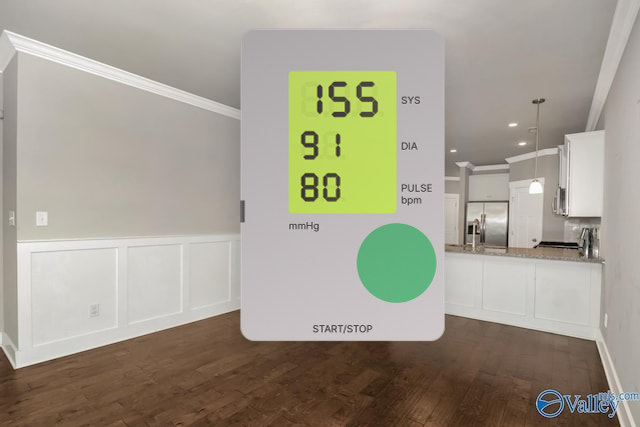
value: {"value": 155, "unit": "mmHg"}
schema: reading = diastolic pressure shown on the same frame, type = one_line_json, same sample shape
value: {"value": 91, "unit": "mmHg"}
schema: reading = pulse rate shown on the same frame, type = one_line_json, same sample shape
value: {"value": 80, "unit": "bpm"}
